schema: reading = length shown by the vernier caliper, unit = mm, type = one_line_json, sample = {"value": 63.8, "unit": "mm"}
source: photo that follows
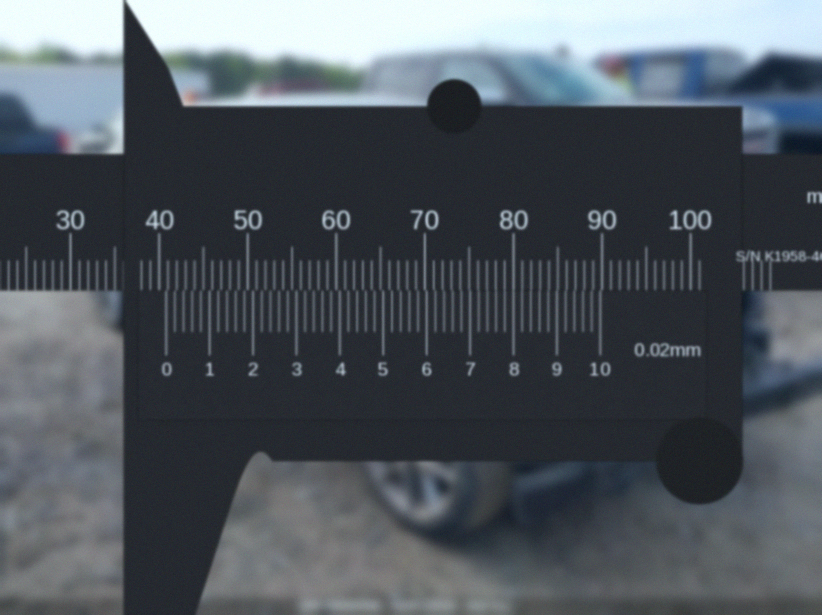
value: {"value": 40.8, "unit": "mm"}
